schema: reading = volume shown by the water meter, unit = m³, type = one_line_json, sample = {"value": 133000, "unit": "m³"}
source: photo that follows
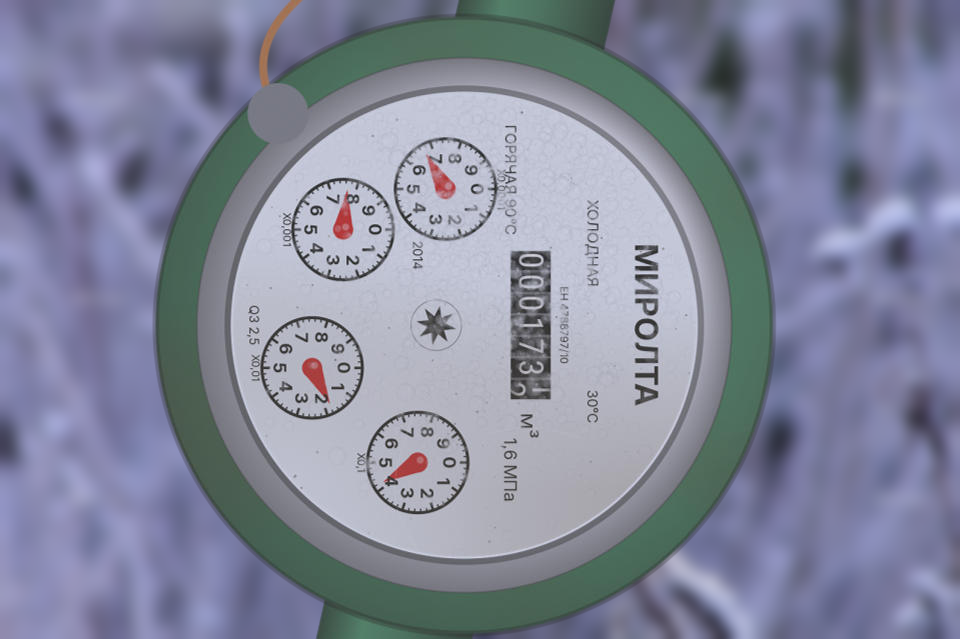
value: {"value": 1731.4176, "unit": "m³"}
